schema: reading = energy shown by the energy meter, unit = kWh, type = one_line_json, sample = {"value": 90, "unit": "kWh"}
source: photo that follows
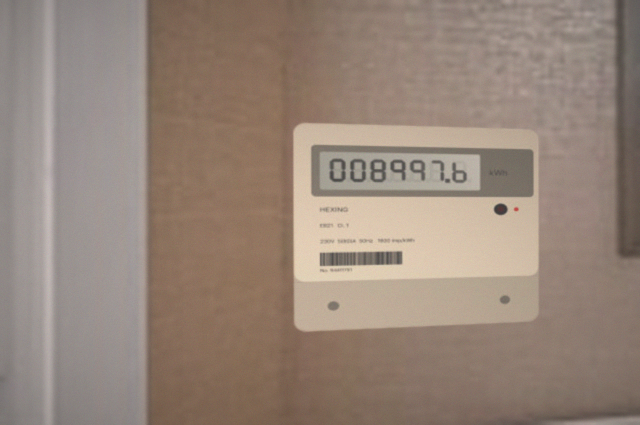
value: {"value": 8997.6, "unit": "kWh"}
